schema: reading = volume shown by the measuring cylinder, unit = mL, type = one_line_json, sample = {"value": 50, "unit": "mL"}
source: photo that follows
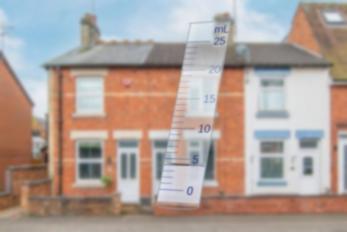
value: {"value": 4, "unit": "mL"}
